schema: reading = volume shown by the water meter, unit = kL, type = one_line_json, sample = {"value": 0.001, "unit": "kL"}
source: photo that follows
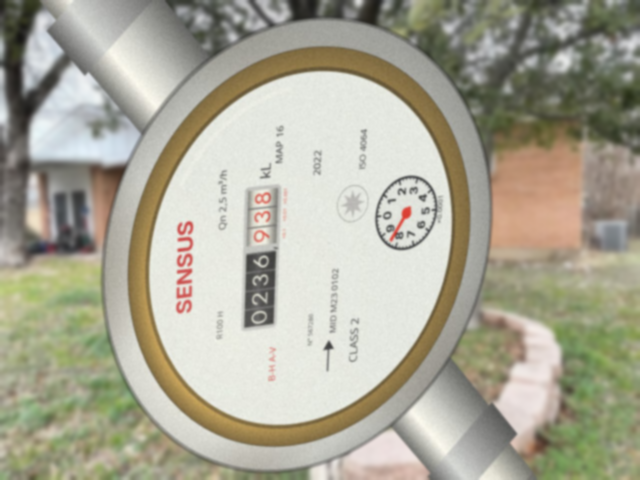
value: {"value": 236.9388, "unit": "kL"}
